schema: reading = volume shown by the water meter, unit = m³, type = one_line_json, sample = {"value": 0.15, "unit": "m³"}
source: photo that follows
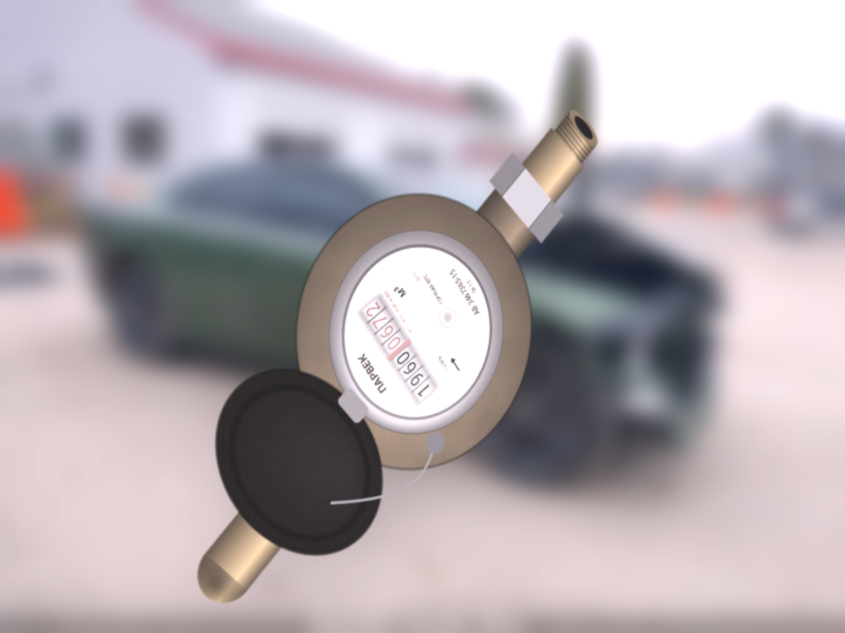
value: {"value": 1960.0672, "unit": "m³"}
